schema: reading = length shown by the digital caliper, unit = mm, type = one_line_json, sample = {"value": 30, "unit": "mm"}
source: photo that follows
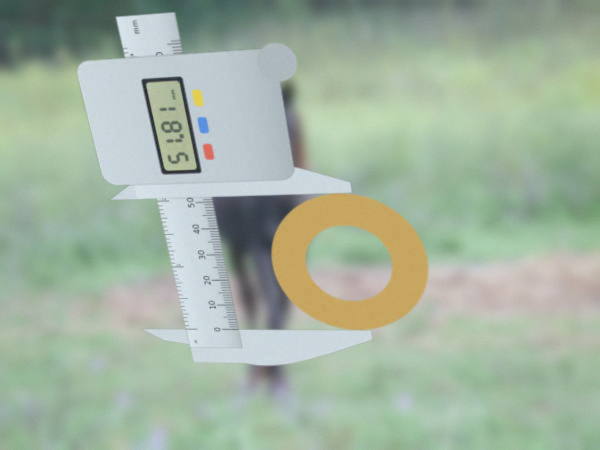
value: {"value": 51.81, "unit": "mm"}
